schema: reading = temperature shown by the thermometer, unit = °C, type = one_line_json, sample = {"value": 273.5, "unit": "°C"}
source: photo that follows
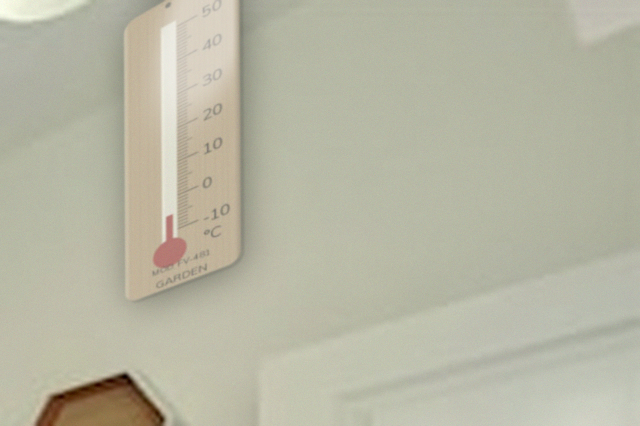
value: {"value": -5, "unit": "°C"}
